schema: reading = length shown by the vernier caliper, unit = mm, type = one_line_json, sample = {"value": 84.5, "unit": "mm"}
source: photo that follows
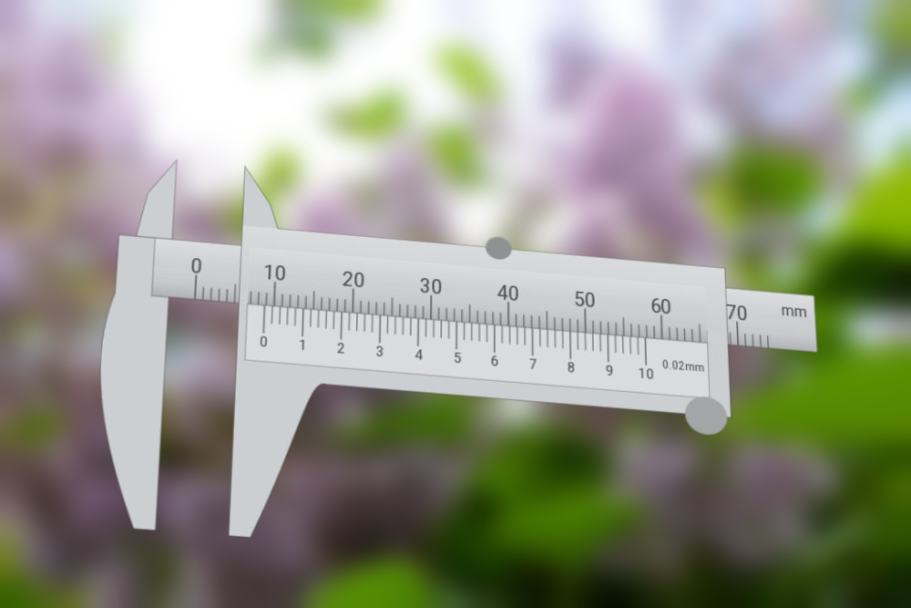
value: {"value": 8.8, "unit": "mm"}
